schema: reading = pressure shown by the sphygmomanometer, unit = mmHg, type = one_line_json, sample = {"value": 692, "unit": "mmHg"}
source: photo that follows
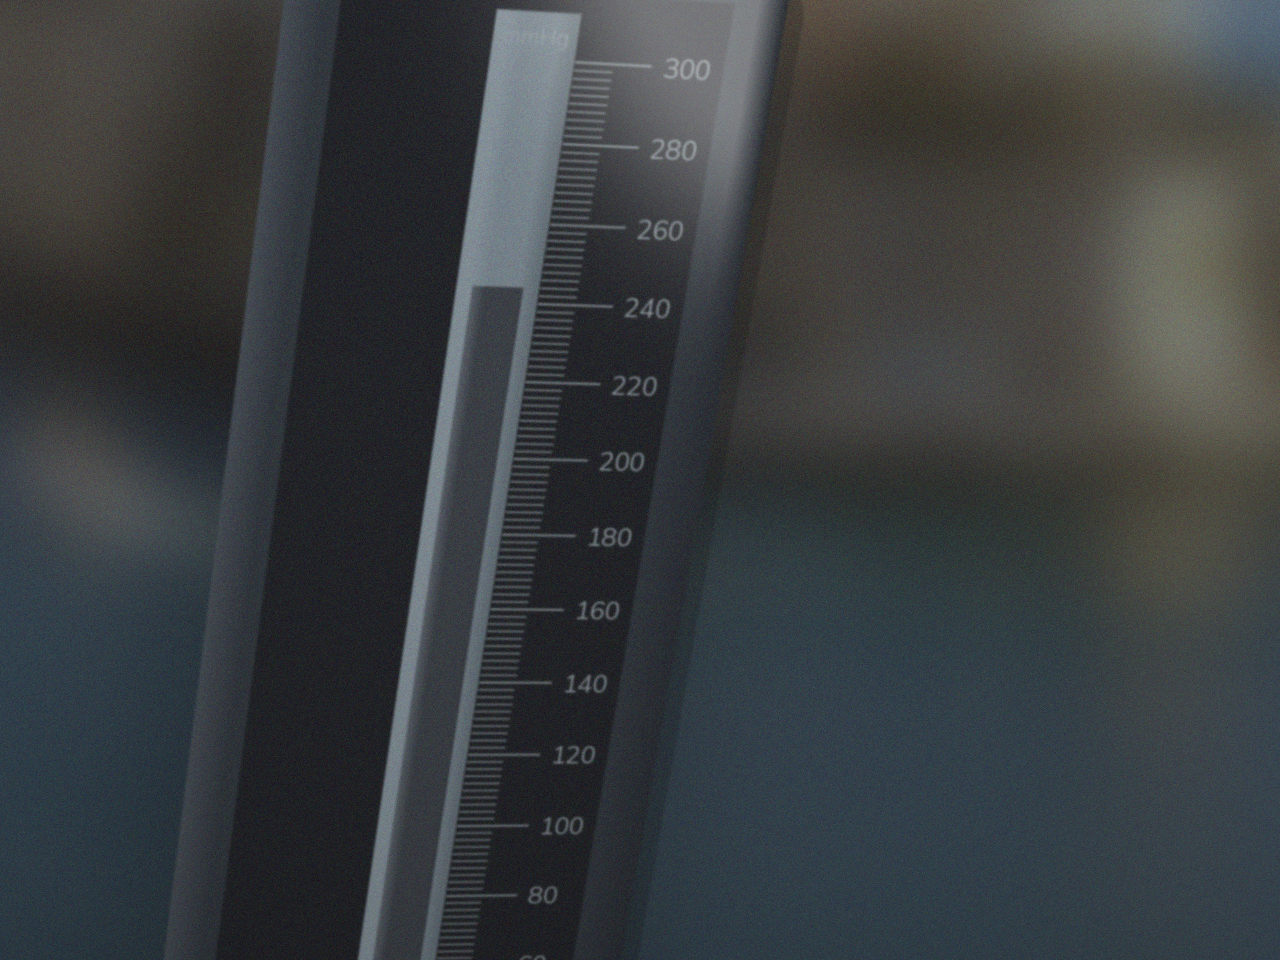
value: {"value": 244, "unit": "mmHg"}
